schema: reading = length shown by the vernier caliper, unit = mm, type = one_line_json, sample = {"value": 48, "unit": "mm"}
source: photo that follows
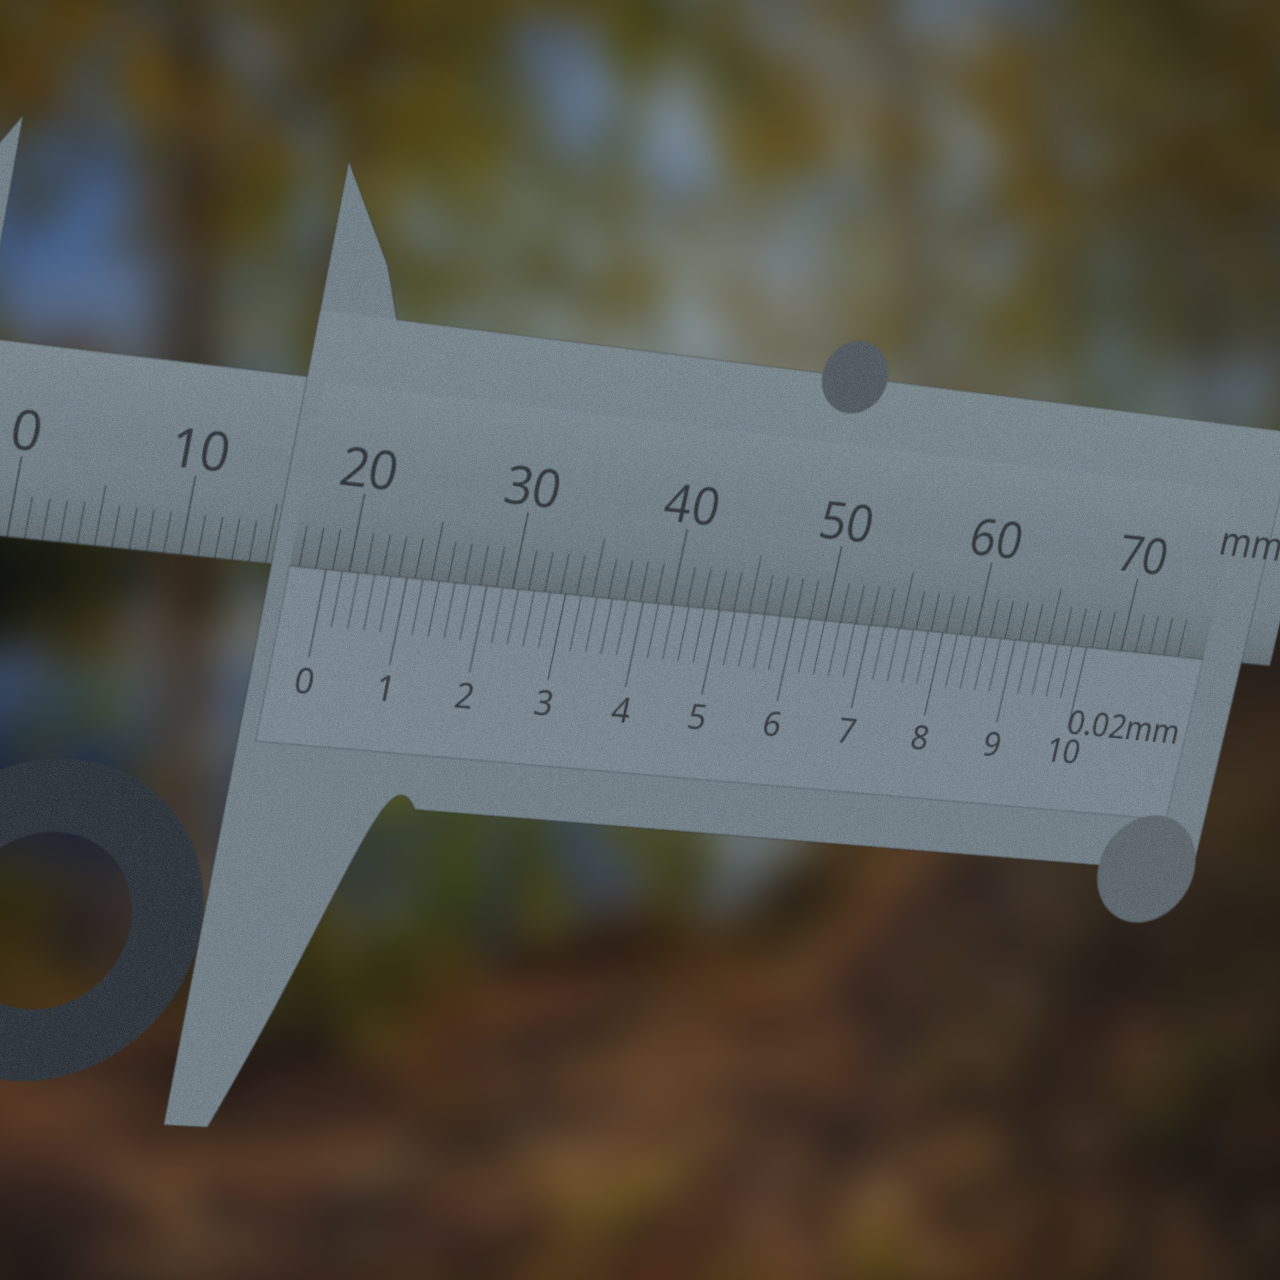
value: {"value": 18.6, "unit": "mm"}
